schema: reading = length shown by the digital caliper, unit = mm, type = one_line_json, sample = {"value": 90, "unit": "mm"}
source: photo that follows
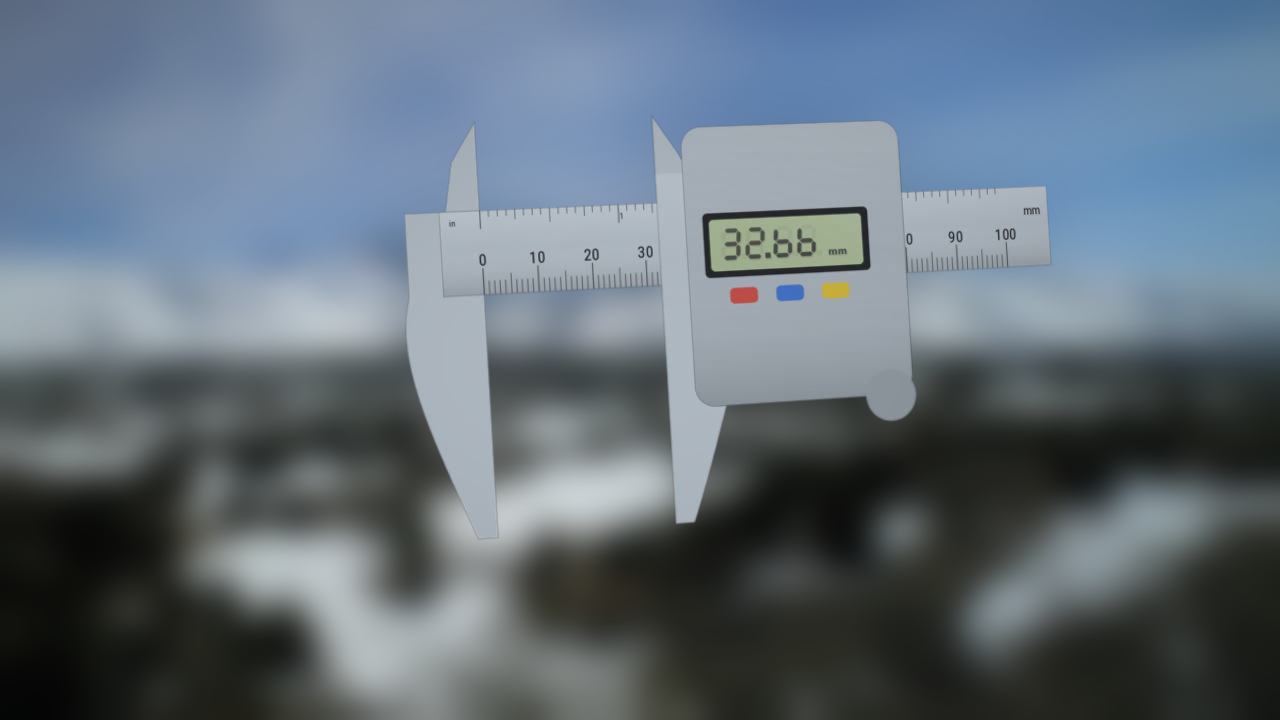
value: {"value": 32.66, "unit": "mm"}
